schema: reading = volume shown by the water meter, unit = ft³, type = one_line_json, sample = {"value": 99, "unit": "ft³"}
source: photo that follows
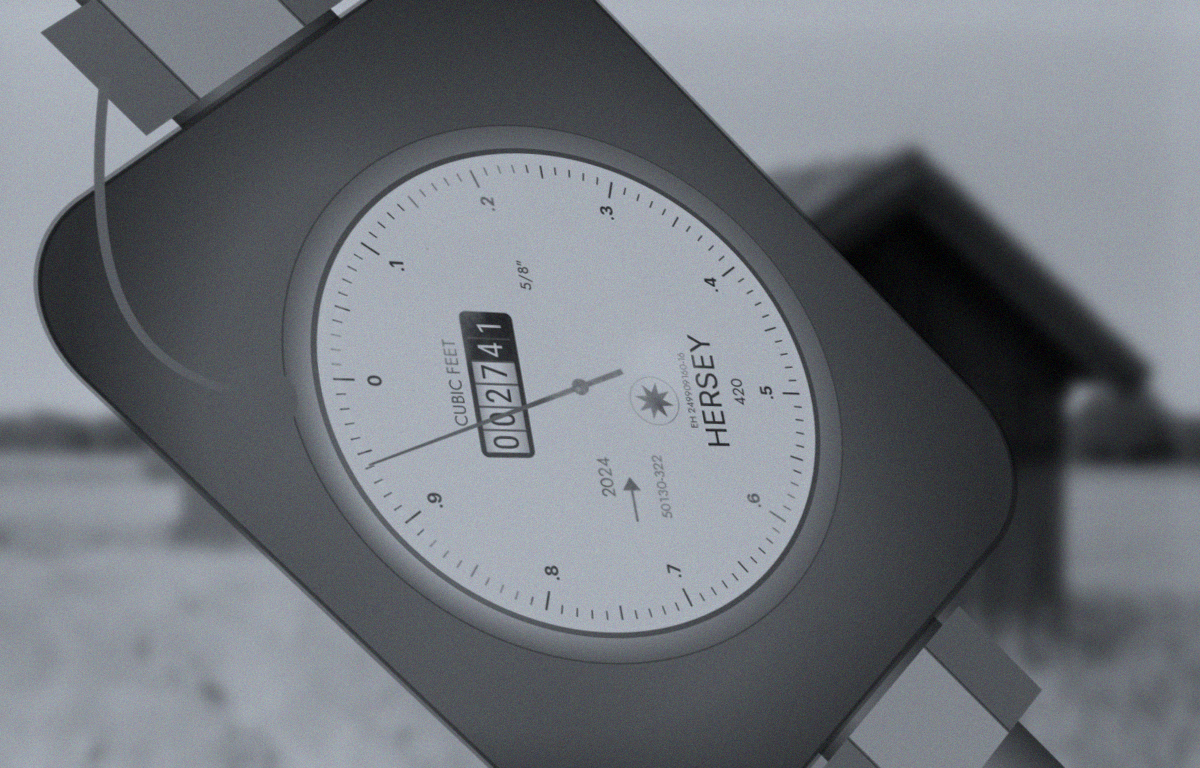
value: {"value": 2740.94, "unit": "ft³"}
